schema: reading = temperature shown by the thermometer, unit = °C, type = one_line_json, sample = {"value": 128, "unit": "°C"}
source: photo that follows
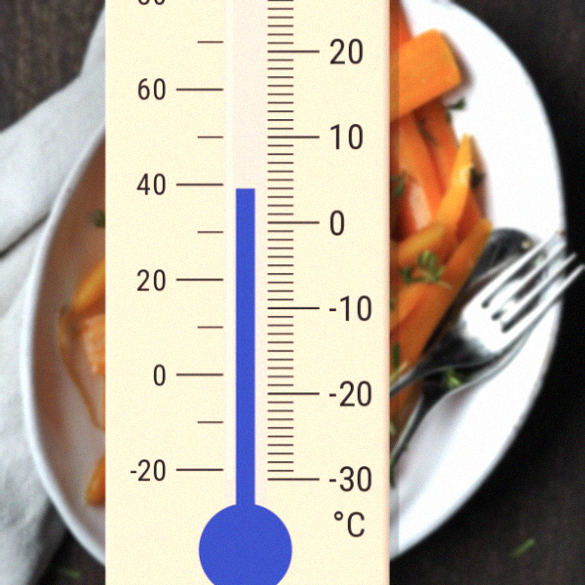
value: {"value": 4, "unit": "°C"}
